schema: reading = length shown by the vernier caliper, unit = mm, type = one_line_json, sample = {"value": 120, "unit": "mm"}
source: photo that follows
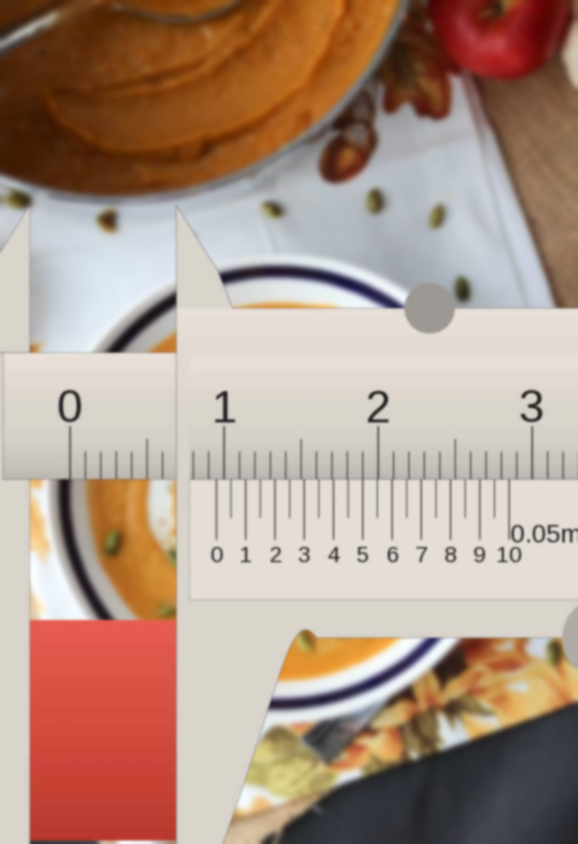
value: {"value": 9.5, "unit": "mm"}
